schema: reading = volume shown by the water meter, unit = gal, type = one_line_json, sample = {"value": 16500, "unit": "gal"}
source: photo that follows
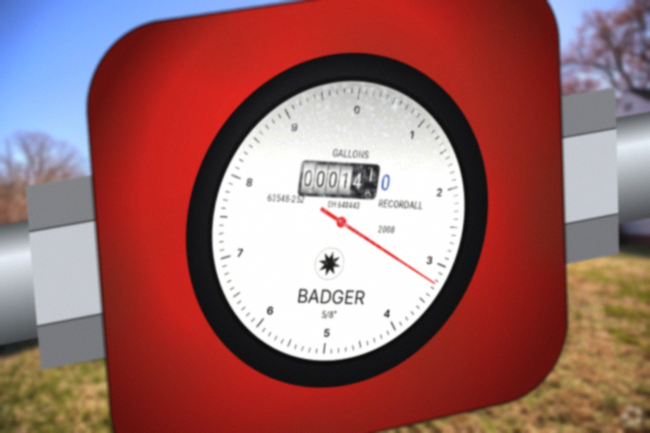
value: {"value": 1413.2, "unit": "gal"}
